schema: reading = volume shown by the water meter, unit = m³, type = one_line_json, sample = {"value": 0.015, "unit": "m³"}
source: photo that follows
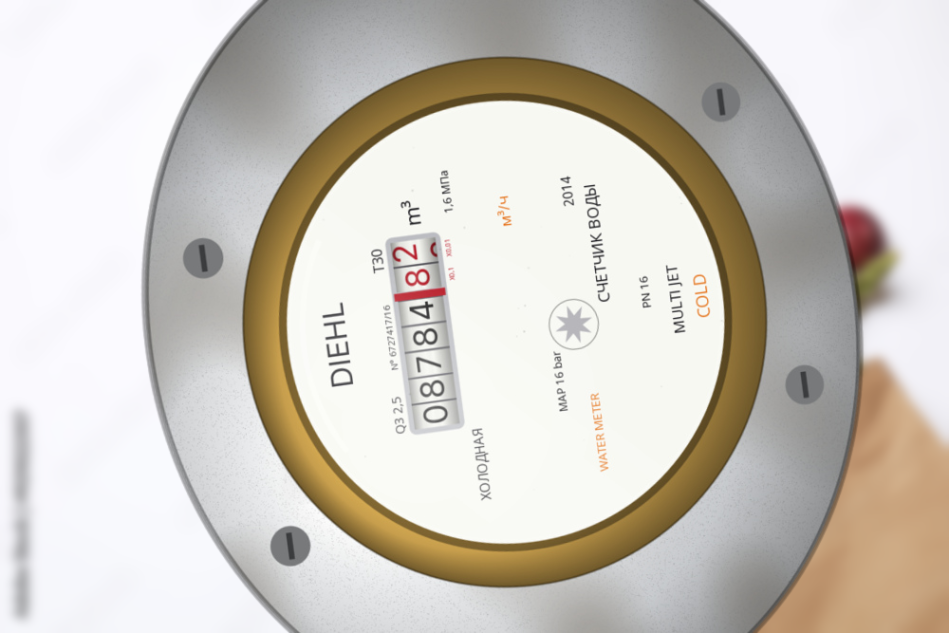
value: {"value": 8784.82, "unit": "m³"}
